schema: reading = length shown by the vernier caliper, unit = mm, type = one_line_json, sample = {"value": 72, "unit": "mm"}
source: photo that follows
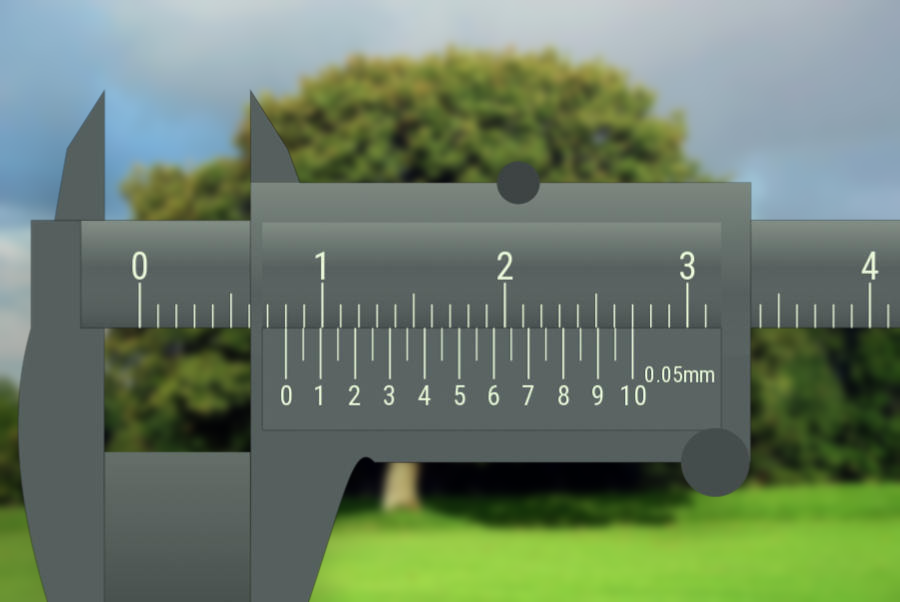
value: {"value": 8.0, "unit": "mm"}
